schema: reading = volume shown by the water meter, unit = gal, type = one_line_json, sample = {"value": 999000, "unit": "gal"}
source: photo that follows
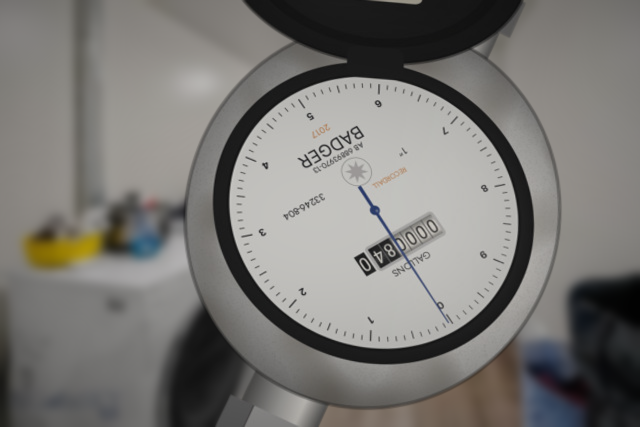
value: {"value": 840.0, "unit": "gal"}
